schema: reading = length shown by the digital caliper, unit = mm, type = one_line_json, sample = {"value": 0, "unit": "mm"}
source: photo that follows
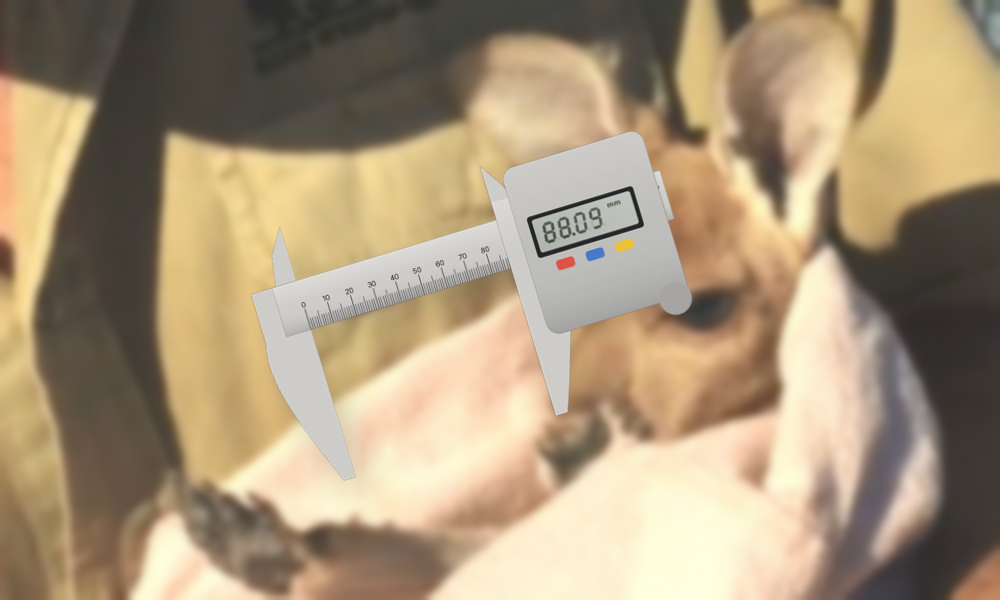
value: {"value": 88.09, "unit": "mm"}
